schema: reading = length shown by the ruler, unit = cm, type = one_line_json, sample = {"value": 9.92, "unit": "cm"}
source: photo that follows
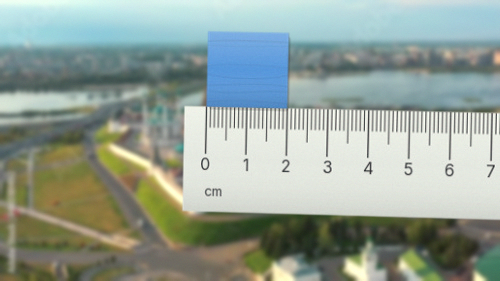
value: {"value": 2, "unit": "cm"}
